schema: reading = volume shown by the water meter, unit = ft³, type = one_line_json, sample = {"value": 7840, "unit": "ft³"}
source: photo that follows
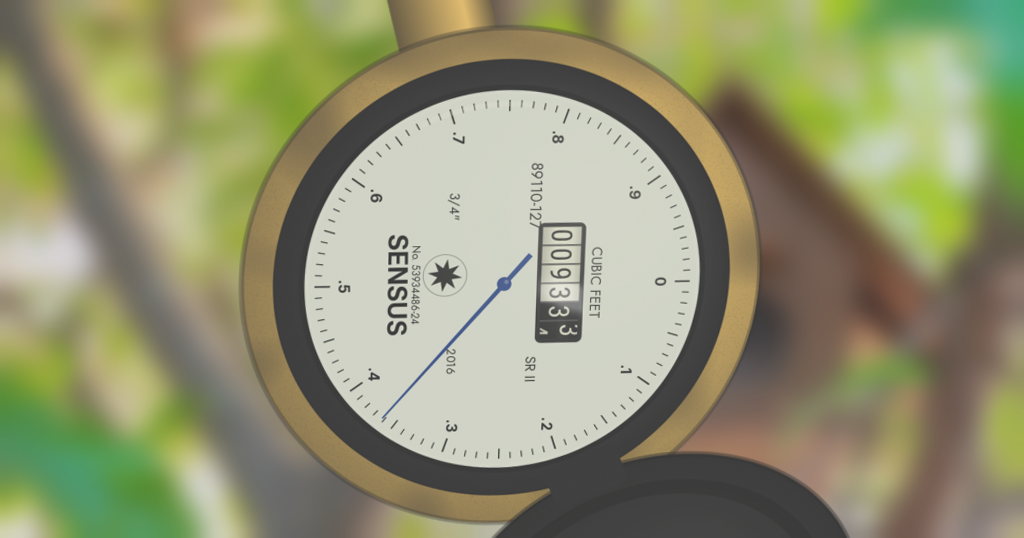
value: {"value": 9333.36, "unit": "ft³"}
